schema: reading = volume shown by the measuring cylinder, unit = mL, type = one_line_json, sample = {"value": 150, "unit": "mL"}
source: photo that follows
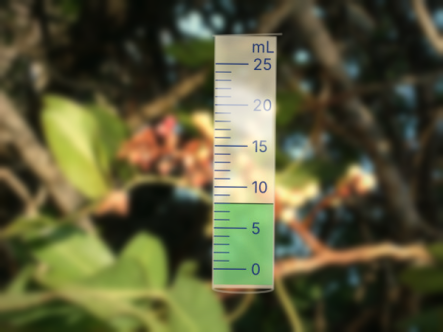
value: {"value": 8, "unit": "mL"}
